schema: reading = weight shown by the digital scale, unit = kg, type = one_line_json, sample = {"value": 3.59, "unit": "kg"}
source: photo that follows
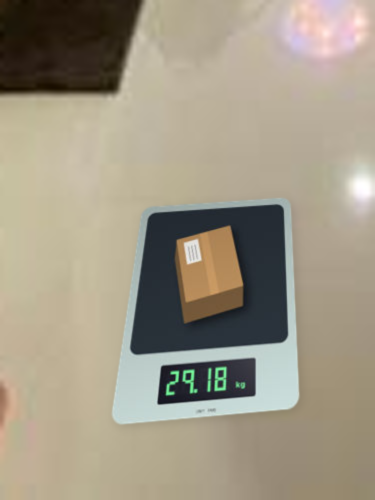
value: {"value": 29.18, "unit": "kg"}
